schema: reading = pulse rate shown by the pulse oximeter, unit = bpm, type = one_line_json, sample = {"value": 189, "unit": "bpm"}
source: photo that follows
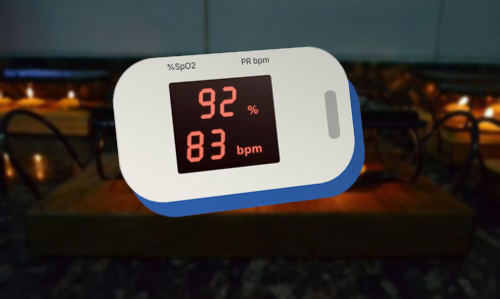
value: {"value": 83, "unit": "bpm"}
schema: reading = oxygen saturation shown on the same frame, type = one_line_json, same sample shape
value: {"value": 92, "unit": "%"}
